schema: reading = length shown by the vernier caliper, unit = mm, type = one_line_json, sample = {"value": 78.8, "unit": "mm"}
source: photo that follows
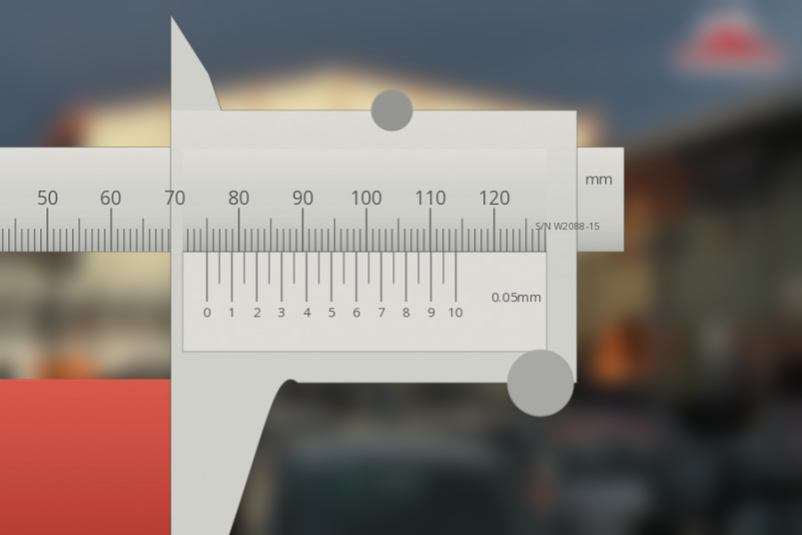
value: {"value": 75.0, "unit": "mm"}
